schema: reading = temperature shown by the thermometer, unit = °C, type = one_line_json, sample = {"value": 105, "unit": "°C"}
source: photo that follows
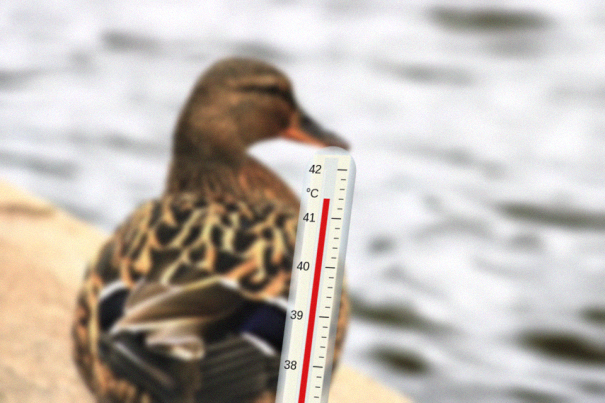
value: {"value": 41.4, "unit": "°C"}
